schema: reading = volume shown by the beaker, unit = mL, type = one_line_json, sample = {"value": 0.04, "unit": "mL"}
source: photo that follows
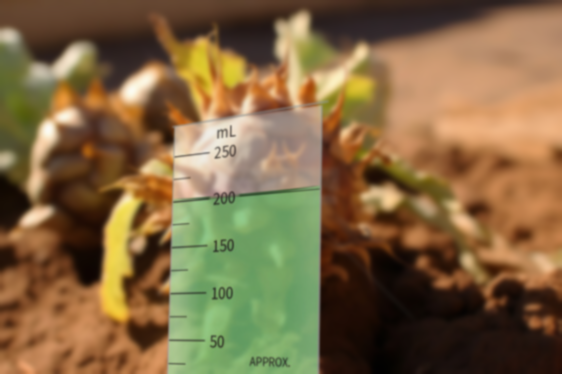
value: {"value": 200, "unit": "mL"}
